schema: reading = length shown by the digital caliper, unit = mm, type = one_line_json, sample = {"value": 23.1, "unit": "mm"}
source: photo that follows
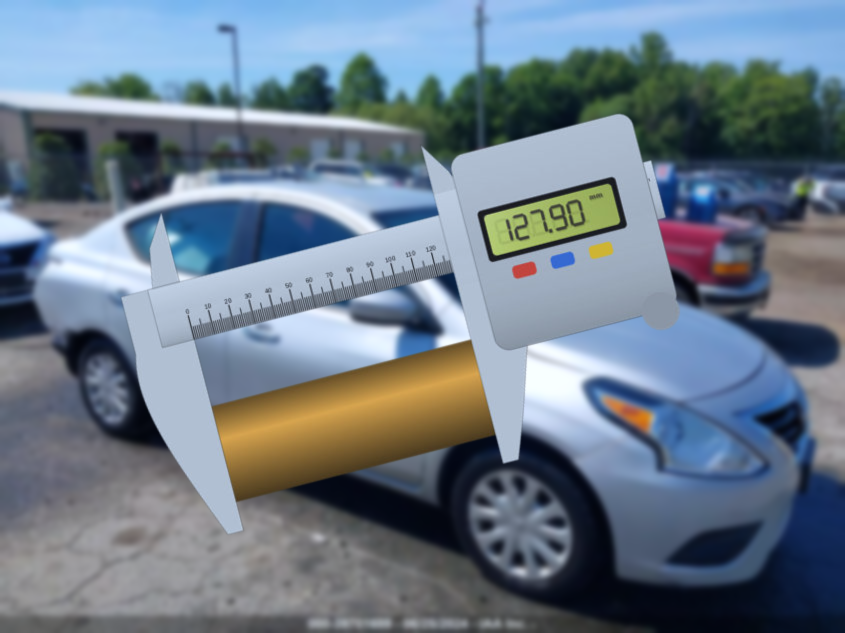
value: {"value": 127.90, "unit": "mm"}
